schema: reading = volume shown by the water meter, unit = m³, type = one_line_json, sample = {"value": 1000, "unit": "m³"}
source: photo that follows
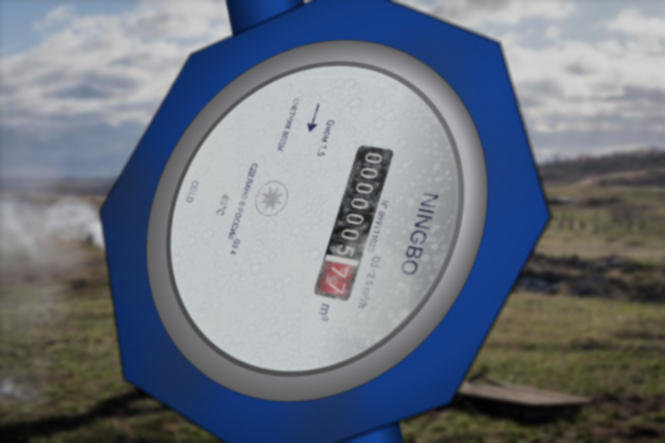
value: {"value": 5.77, "unit": "m³"}
